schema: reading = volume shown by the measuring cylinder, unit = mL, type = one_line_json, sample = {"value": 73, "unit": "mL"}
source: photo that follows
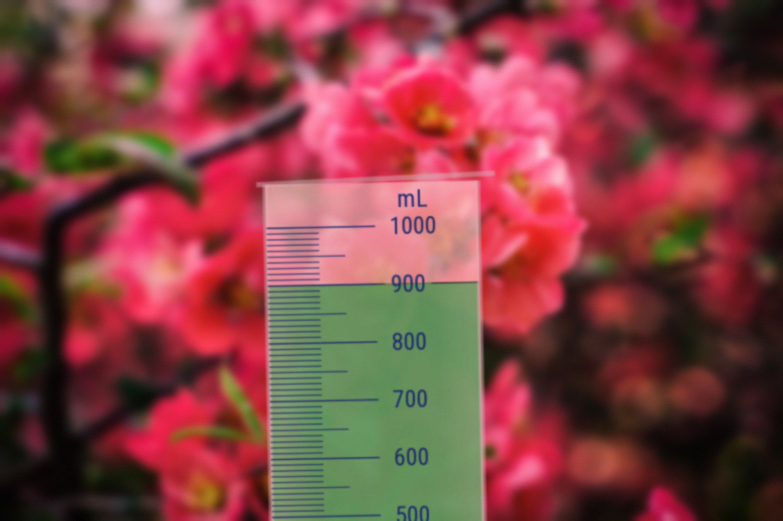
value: {"value": 900, "unit": "mL"}
